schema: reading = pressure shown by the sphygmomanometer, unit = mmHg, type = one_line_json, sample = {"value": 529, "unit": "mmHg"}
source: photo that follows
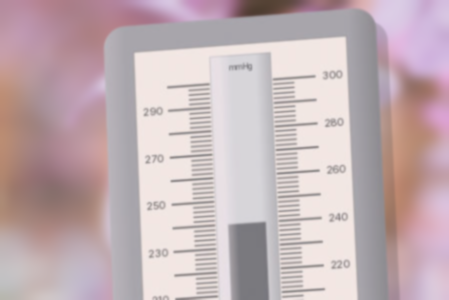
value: {"value": 240, "unit": "mmHg"}
